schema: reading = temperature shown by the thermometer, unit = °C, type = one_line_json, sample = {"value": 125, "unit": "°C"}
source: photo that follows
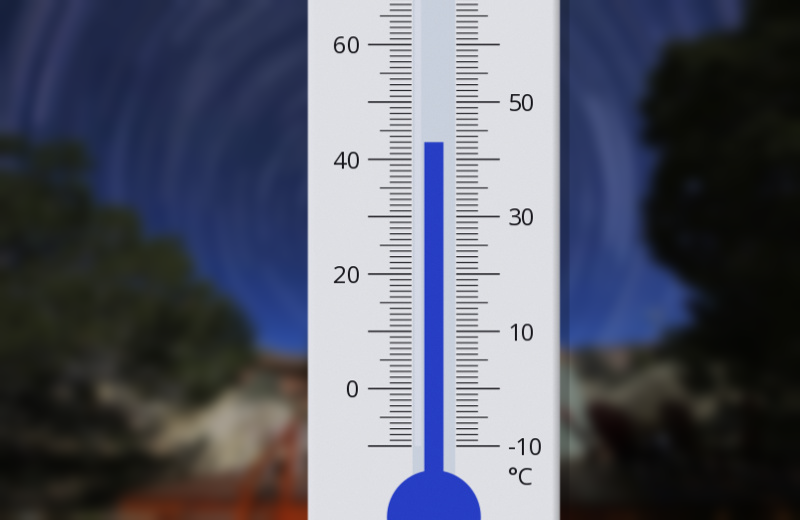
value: {"value": 43, "unit": "°C"}
